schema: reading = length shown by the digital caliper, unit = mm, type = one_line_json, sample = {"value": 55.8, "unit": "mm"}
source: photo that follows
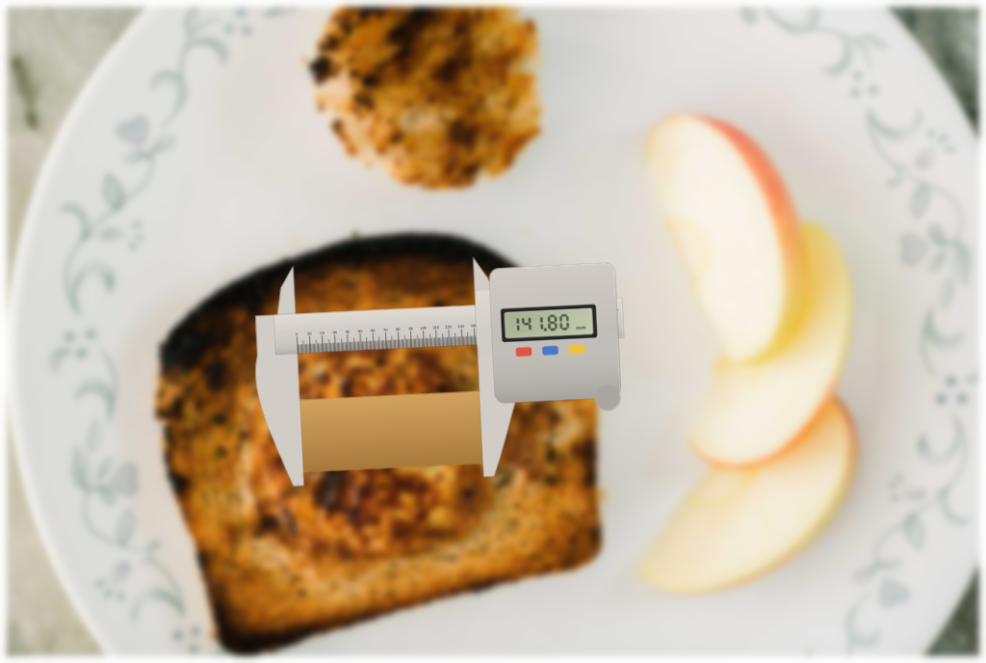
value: {"value": 141.80, "unit": "mm"}
